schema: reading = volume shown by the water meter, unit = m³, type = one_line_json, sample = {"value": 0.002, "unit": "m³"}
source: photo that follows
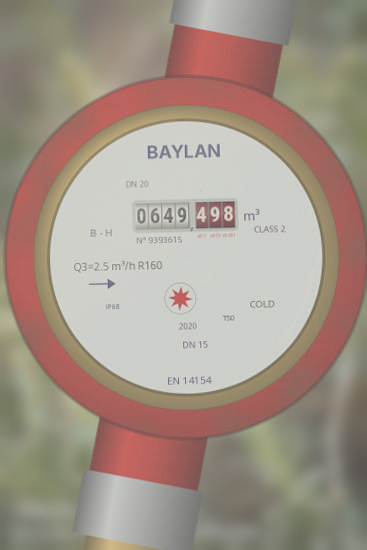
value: {"value": 649.498, "unit": "m³"}
